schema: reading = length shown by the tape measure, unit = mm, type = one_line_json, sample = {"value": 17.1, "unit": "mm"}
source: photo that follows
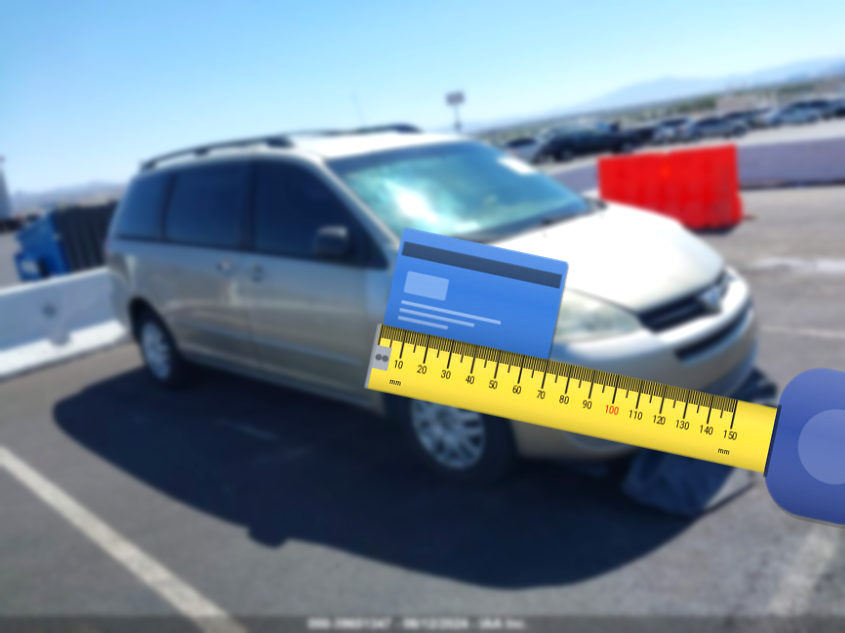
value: {"value": 70, "unit": "mm"}
